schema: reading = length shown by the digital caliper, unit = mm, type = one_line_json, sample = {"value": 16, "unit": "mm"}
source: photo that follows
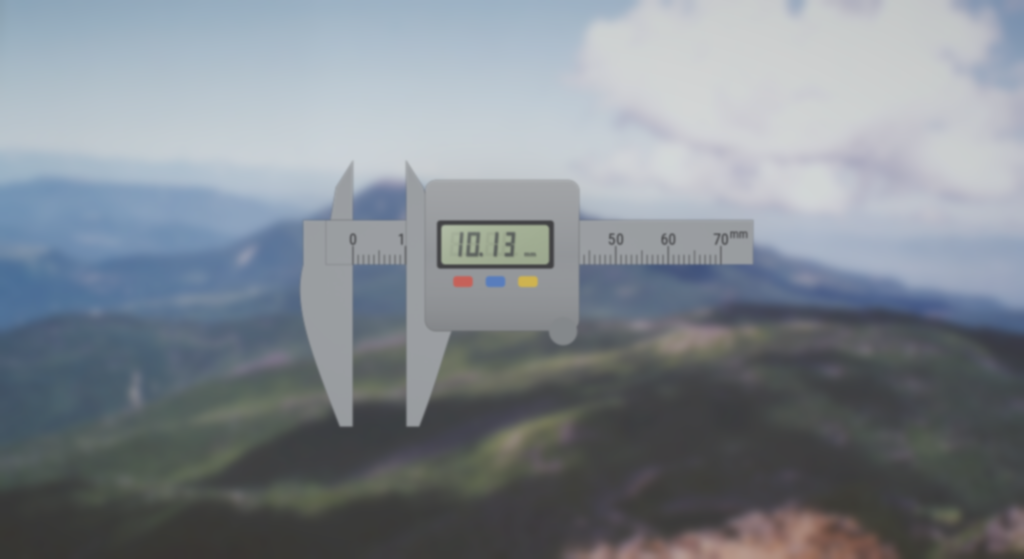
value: {"value": 10.13, "unit": "mm"}
